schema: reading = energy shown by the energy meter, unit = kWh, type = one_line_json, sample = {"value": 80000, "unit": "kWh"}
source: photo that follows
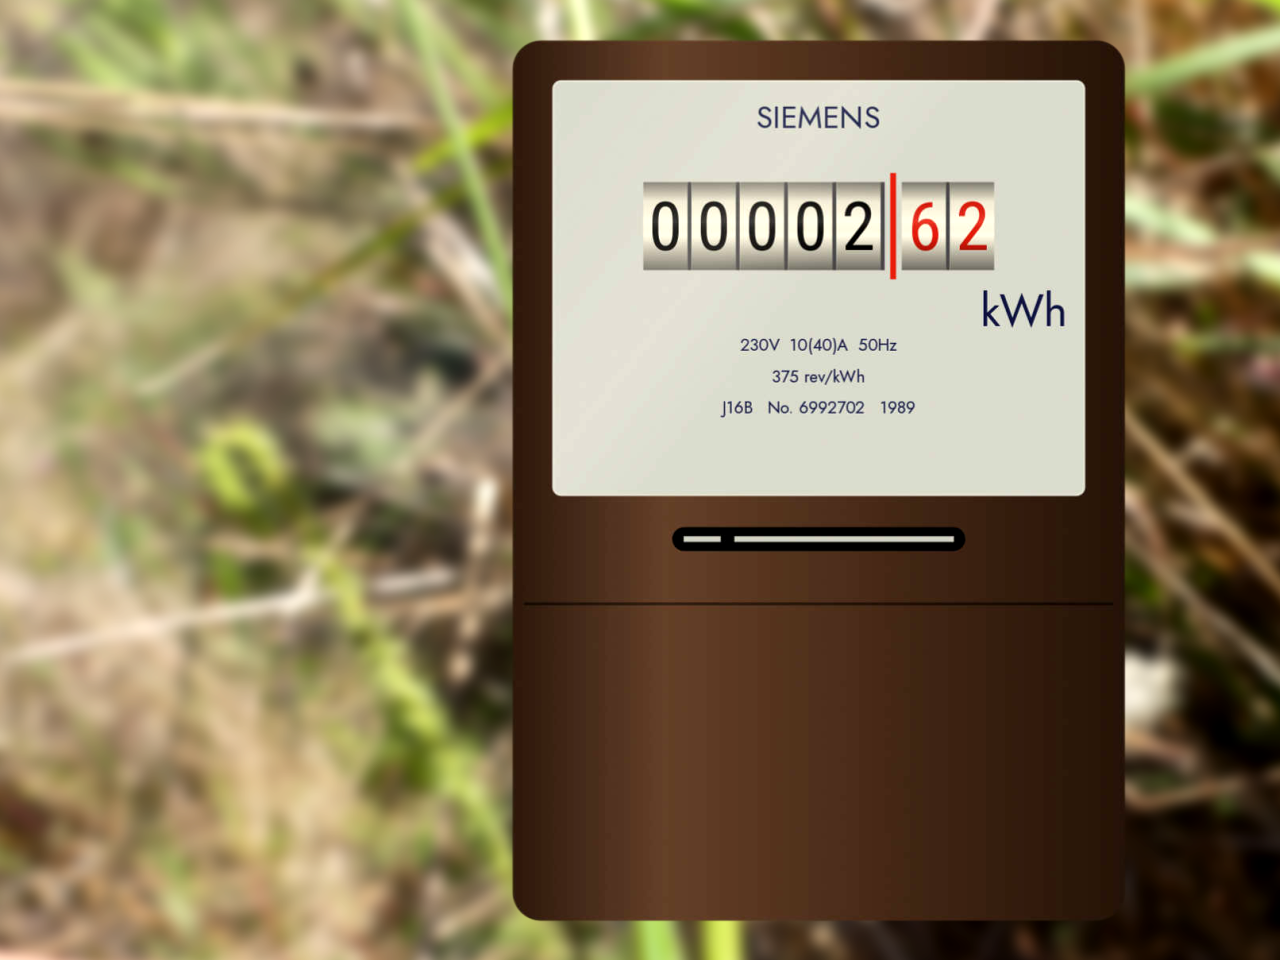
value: {"value": 2.62, "unit": "kWh"}
